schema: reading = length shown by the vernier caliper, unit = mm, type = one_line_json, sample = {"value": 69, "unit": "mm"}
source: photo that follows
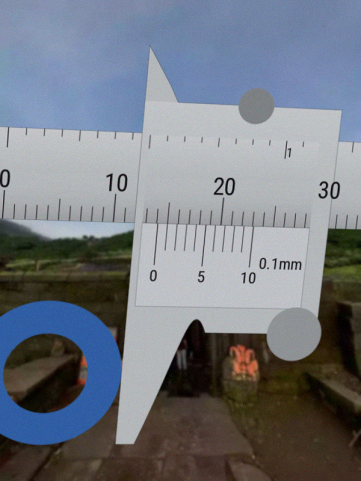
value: {"value": 14.1, "unit": "mm"}
